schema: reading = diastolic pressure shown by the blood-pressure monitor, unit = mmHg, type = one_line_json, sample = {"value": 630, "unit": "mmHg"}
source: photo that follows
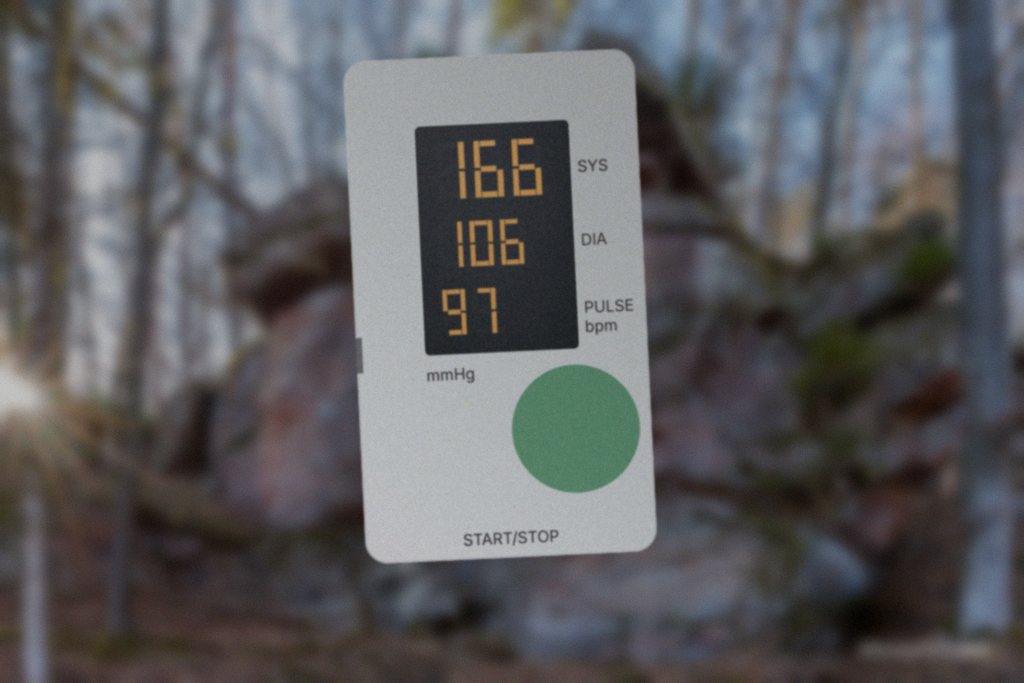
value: {"value": 106, "unit": "mmHg"}
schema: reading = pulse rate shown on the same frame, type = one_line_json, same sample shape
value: {"value": 97, "unit": "bpm"}
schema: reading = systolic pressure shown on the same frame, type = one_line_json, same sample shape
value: {"value": 166, "unit": "mmHg"}
